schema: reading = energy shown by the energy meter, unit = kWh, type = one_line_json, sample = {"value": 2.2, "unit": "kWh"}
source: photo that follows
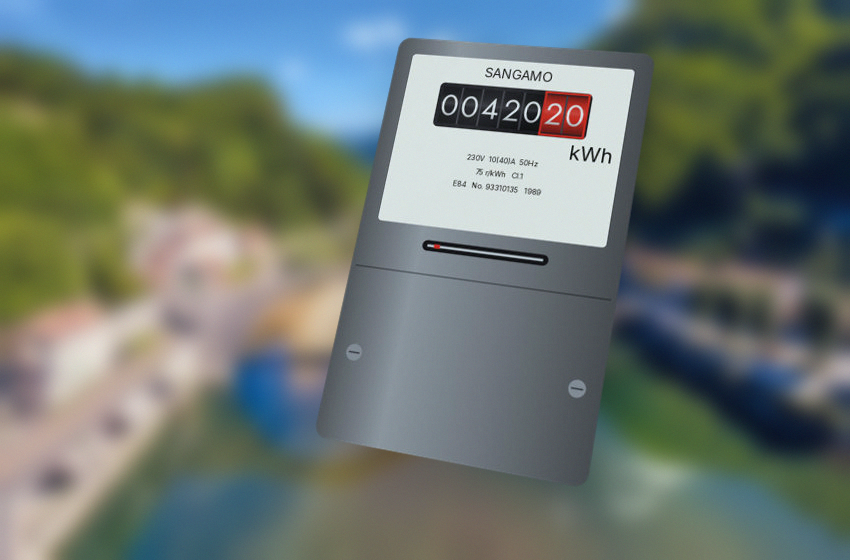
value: {"value": 420.20, "unit": "kWh"}
